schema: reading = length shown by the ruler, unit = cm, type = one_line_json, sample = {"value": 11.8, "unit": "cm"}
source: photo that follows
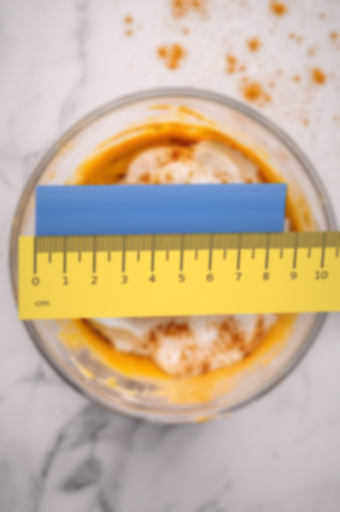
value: {"value": 8.5, "unit": "cm"}
